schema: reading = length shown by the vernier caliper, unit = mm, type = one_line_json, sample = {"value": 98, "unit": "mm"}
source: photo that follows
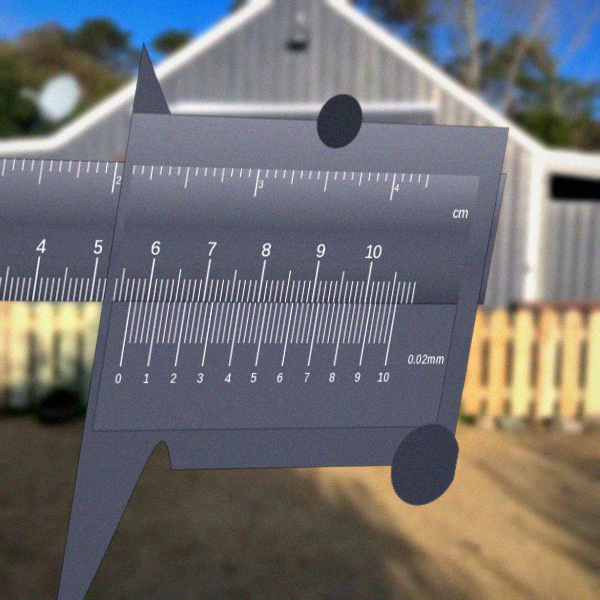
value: {"value": 57.0, "unit": "mm"}
